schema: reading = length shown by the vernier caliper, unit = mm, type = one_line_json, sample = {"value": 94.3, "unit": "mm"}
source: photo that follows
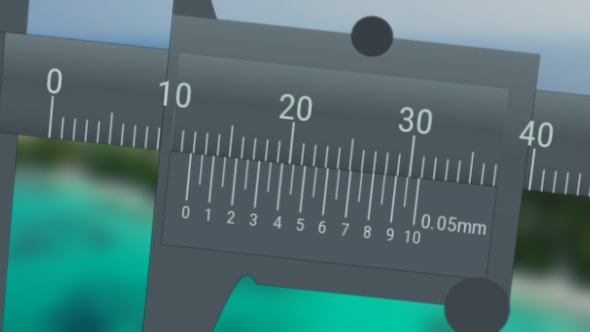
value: {"value": 11.8, "unit": "mm"}
